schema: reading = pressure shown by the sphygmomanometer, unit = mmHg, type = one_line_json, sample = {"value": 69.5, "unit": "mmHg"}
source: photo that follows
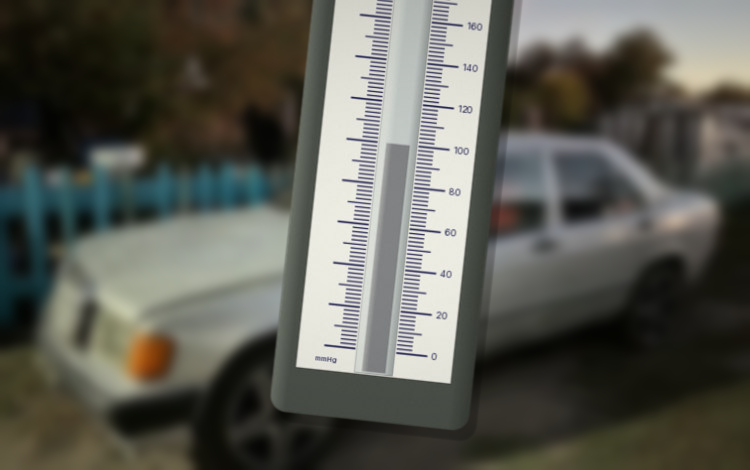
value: {"value": 100, "unit": "mmHg"}
